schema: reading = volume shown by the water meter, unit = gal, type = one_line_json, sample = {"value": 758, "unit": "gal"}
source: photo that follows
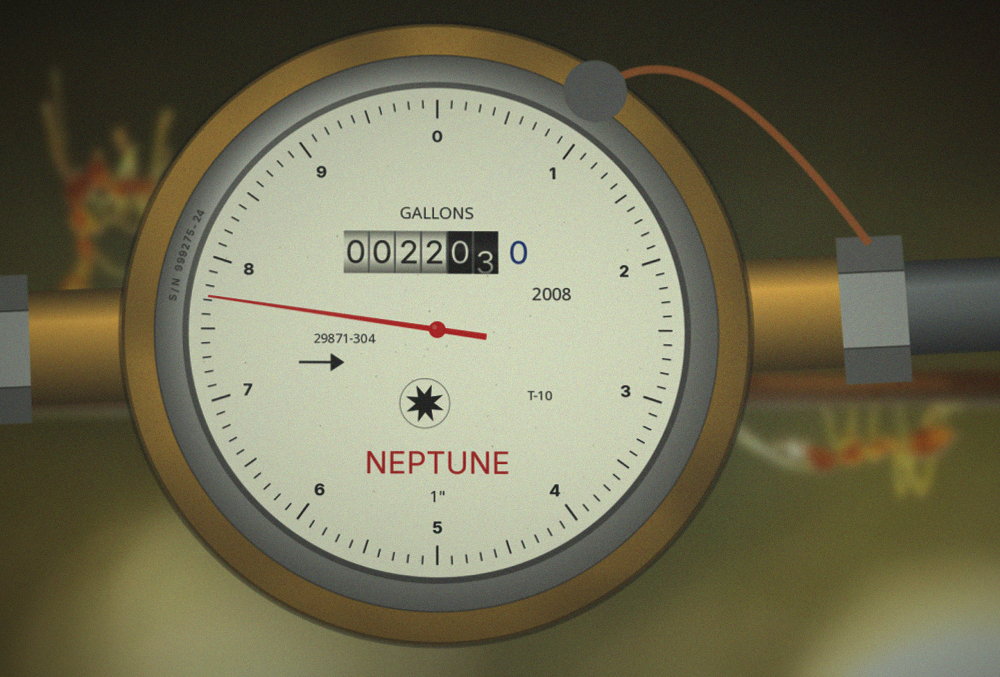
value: {"value": 22027.7, "unit": "gal"}
